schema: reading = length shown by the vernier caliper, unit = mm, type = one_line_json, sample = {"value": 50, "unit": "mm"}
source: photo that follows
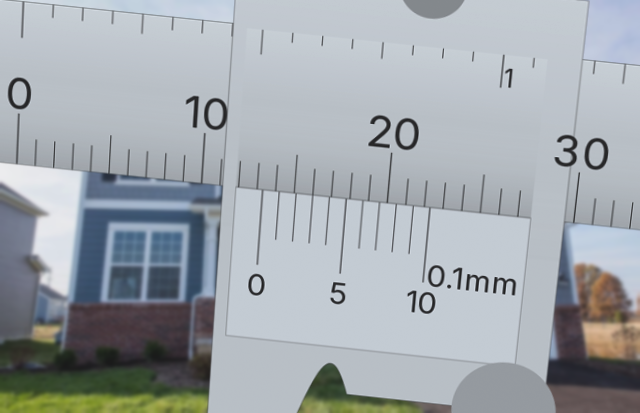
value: {"value": 13.3, "unit": "mm"}
